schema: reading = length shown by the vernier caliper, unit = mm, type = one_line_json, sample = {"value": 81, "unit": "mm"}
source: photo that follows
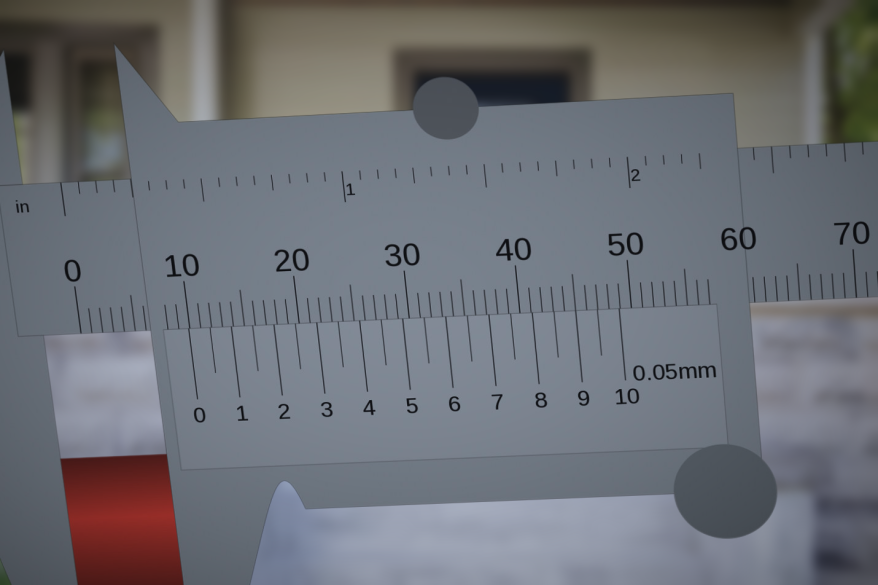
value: {"value": 9.9, "unit": "mm"}
